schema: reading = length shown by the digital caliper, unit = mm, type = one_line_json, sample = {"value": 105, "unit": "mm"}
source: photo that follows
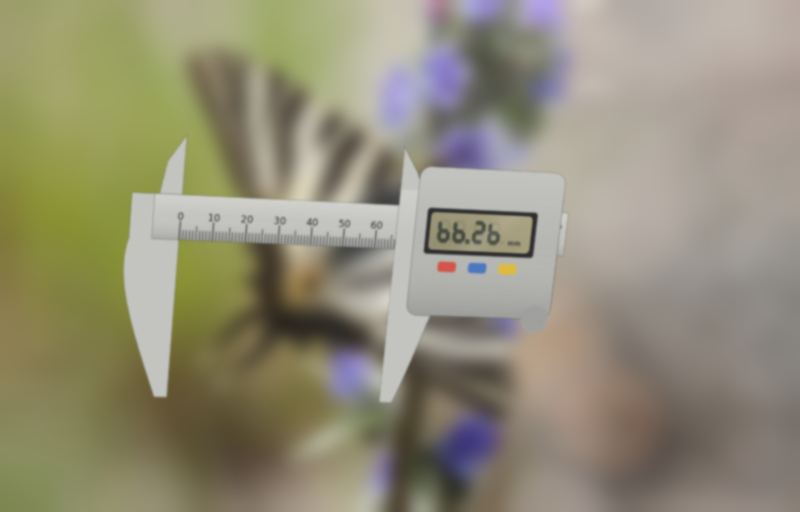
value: {"value": 66.26, "unit": "mm"}
